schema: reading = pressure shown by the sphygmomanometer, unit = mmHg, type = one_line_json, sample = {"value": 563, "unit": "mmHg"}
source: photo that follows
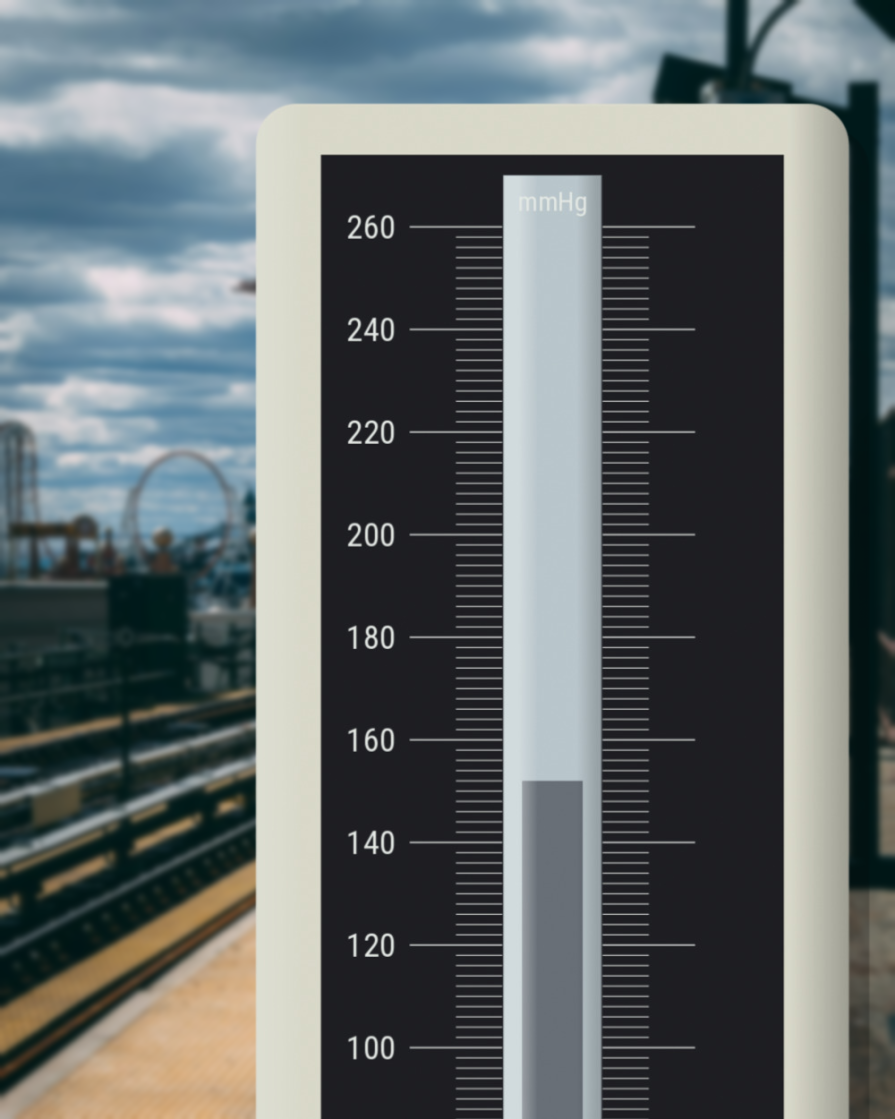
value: {"value": 152, "unit": "mmHg"}
